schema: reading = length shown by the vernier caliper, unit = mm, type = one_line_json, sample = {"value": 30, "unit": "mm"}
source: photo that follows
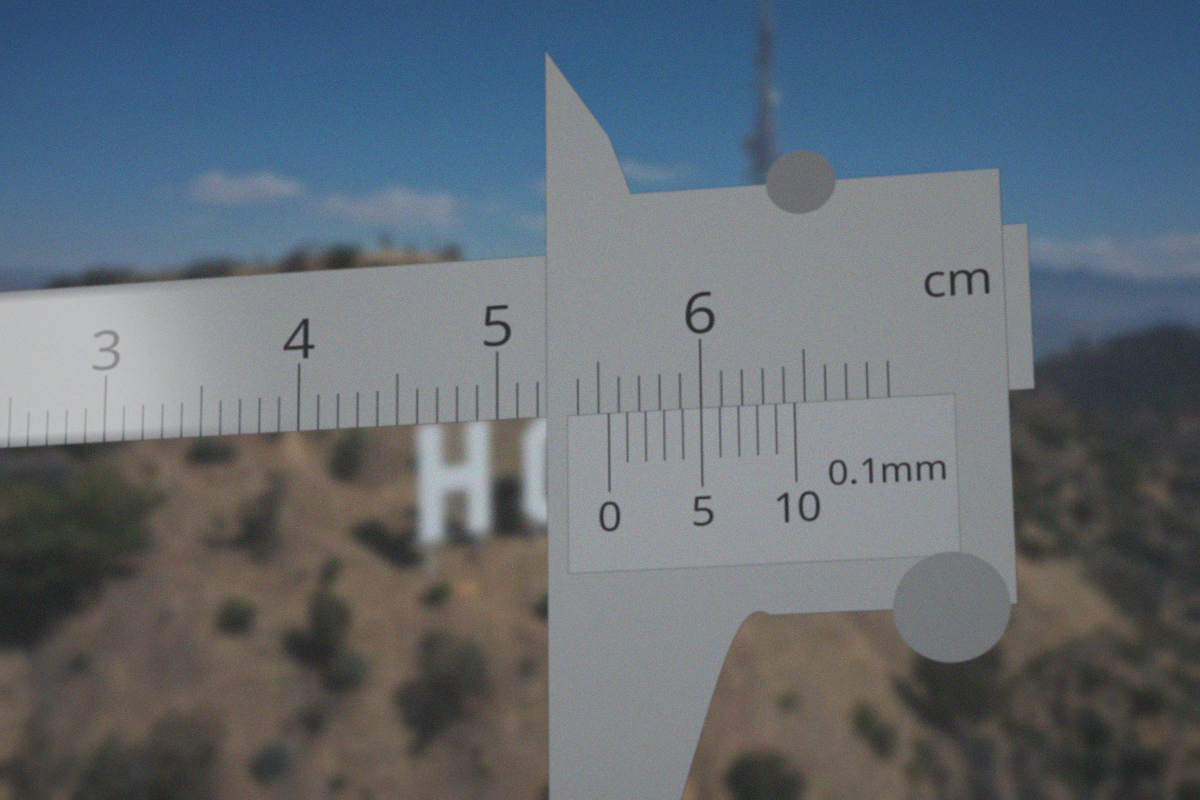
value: {"value": 55.5, "unit": "mm"}
